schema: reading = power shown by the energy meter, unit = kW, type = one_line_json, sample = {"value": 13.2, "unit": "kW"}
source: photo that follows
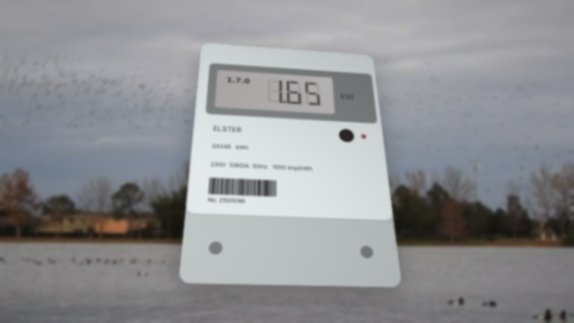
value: {"value": 1.65, "unit": "kW"}
